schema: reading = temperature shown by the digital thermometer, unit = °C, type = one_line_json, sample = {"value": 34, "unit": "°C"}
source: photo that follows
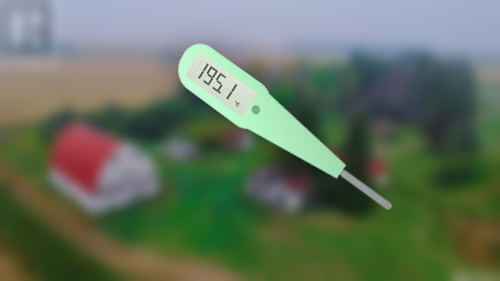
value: {"value": 195.1, "unit": "°C"}
